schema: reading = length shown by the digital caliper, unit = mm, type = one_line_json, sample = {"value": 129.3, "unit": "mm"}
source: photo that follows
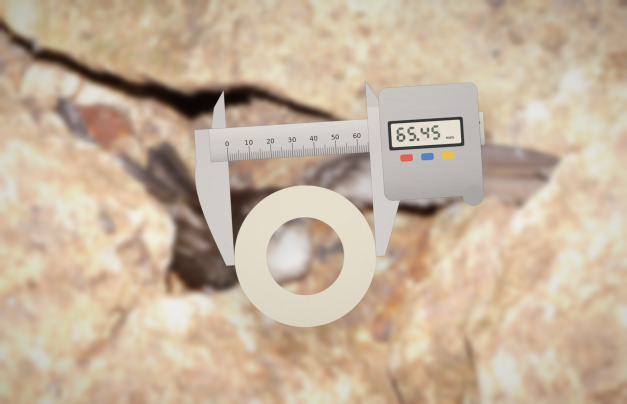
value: {"value": 65.45, "unit": "mm"}
